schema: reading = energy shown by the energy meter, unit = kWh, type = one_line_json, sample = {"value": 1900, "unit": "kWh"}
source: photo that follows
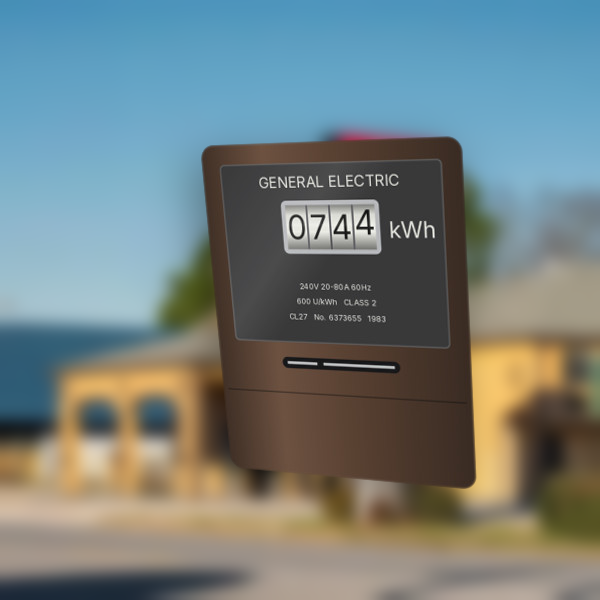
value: {"value": 744, "unit": "kWh"}
